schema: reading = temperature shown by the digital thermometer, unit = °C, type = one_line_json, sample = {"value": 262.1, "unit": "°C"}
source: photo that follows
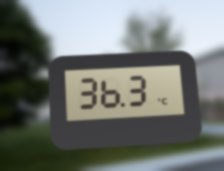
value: {"value": 36.3, "unit": "°C"}
